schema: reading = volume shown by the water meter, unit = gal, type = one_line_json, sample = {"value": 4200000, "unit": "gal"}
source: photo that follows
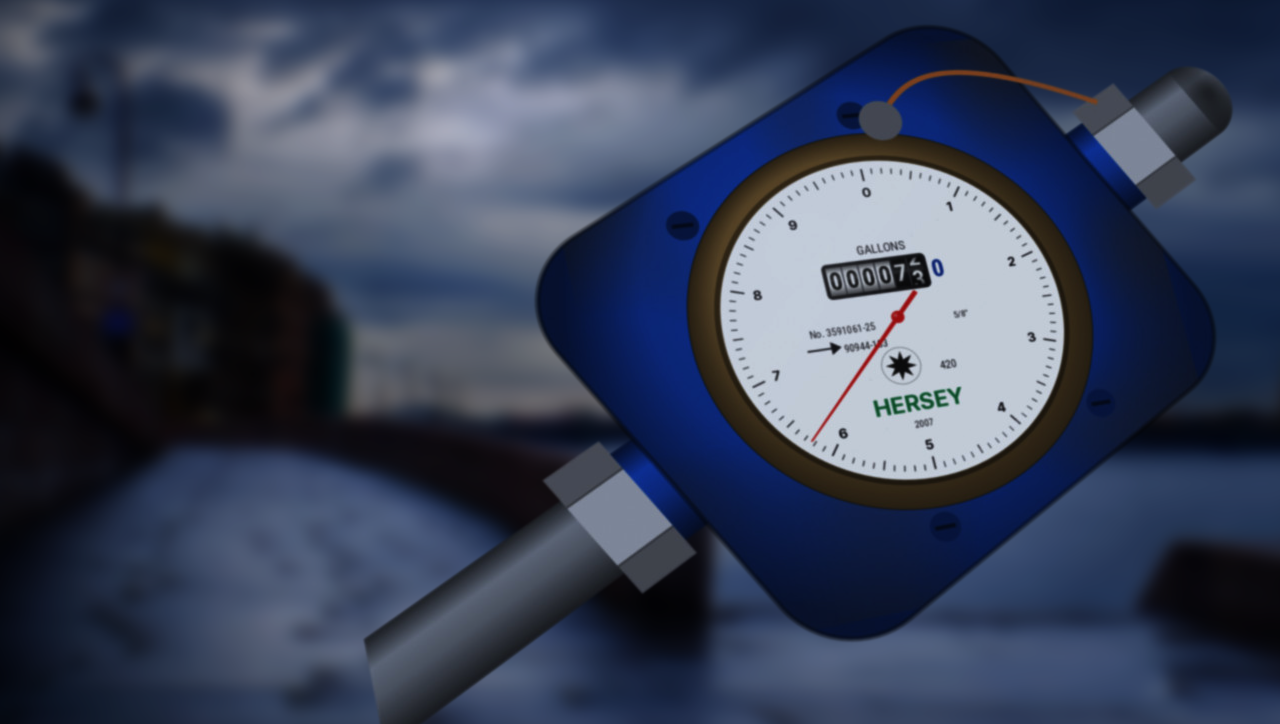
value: {"value": 726.2, "unit": "gal"}
